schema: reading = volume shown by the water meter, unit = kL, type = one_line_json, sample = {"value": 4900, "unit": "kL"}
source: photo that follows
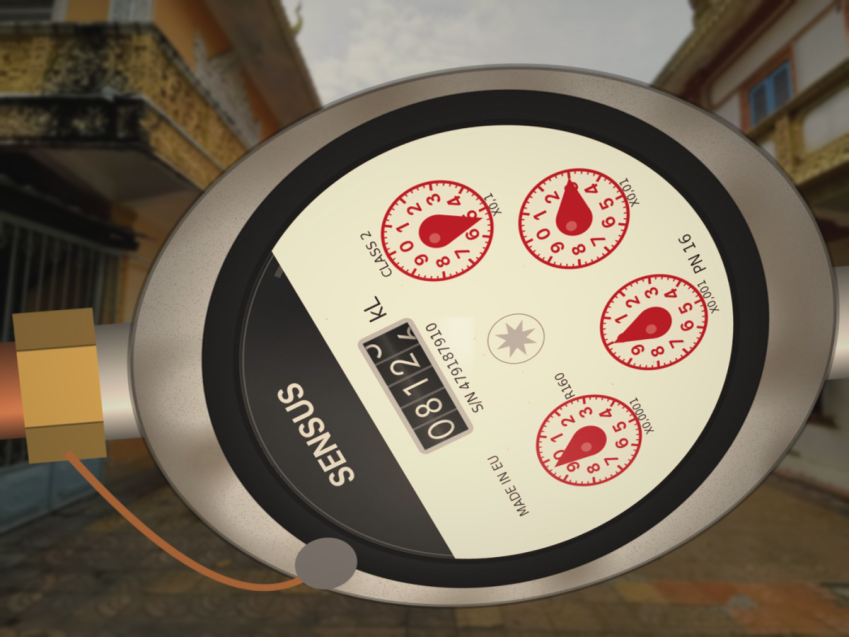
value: {"value": 8125.5299, "unit": "kL"}
